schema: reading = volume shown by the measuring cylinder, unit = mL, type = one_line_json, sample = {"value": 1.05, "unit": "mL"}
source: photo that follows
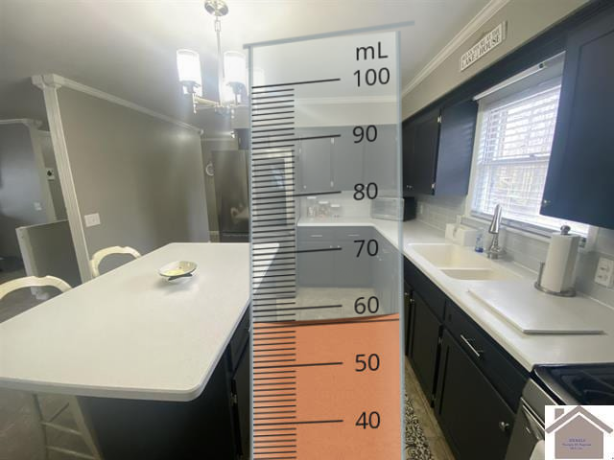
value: {"value": 57, "unit": "mL"}
